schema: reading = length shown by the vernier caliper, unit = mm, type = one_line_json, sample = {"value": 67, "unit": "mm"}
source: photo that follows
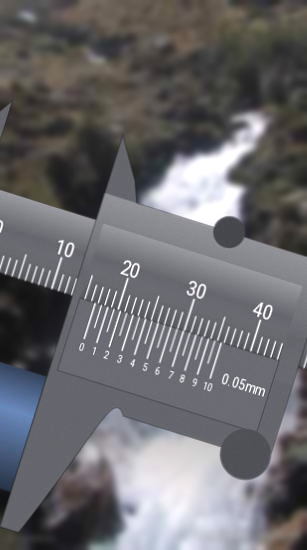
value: {"value": 16.6, "unit": "mm"}
